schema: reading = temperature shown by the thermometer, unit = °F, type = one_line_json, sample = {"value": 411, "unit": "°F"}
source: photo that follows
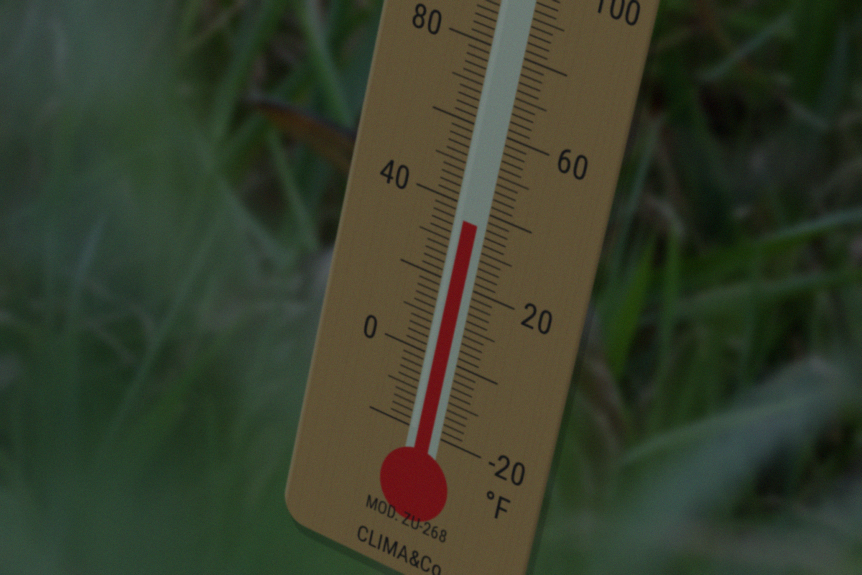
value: {"value": 36, "unit": "°F"}
